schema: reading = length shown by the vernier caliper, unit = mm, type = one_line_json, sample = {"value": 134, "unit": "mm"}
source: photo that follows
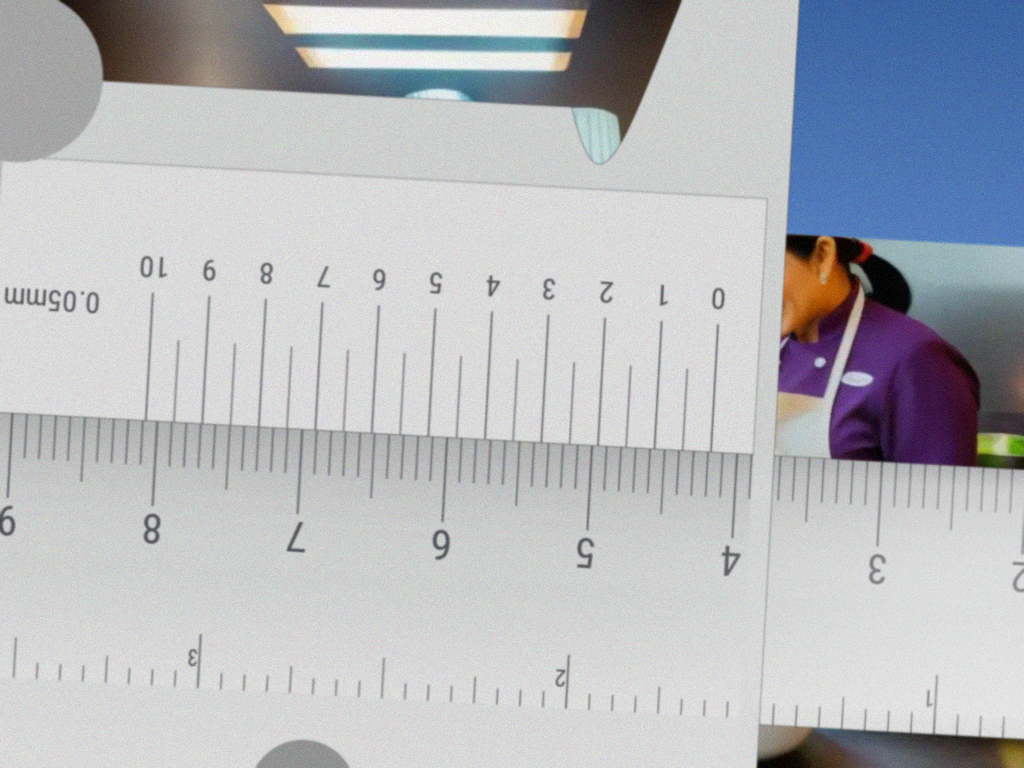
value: {"value": 41.8, "unit": "mm"}
